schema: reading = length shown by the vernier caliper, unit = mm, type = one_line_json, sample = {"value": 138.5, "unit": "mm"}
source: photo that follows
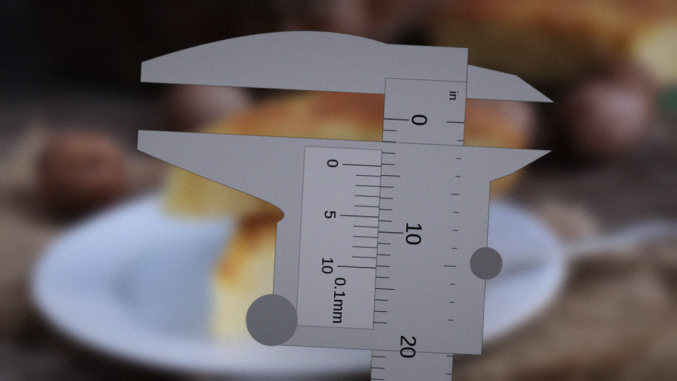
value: {"value": 4.2, "unit": "mm"}
